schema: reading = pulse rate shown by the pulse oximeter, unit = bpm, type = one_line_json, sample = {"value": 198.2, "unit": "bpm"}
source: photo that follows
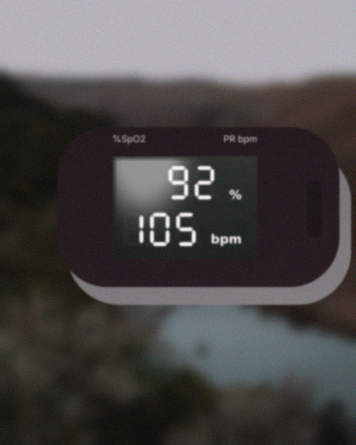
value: {"value": 105, "unit": "bpm"}
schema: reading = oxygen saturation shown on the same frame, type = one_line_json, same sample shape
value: {"value": 92, "unit": "%"}
